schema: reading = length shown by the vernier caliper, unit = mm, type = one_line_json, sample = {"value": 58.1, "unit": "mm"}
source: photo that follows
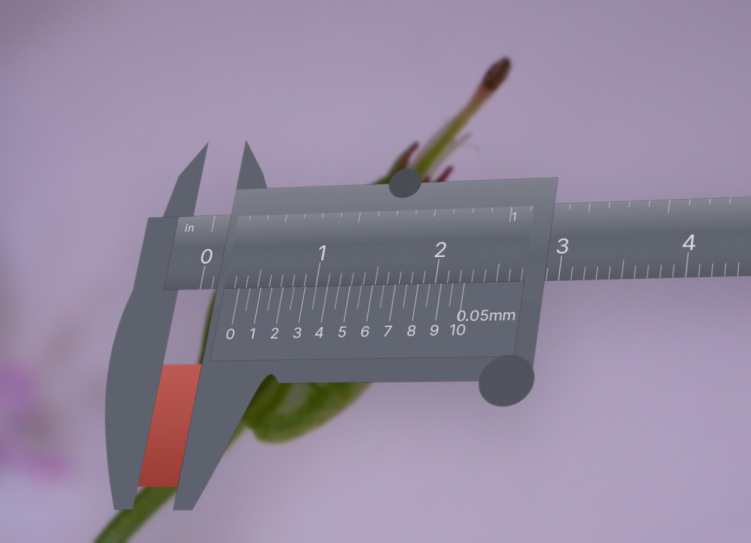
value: {"value": 3.4, "unit": "mm"}
